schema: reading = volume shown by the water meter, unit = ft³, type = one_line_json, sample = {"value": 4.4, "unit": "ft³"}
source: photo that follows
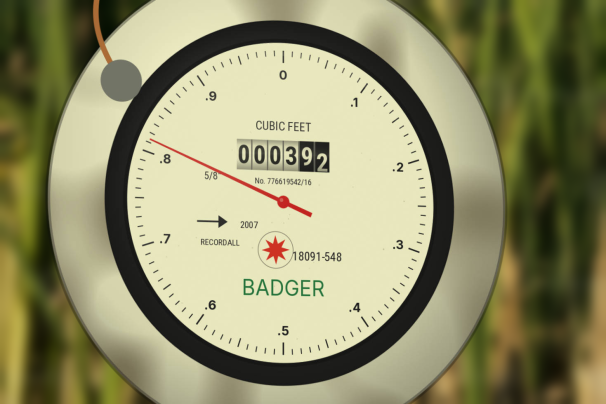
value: {"value": 391.81, "unit": "ft³"}
